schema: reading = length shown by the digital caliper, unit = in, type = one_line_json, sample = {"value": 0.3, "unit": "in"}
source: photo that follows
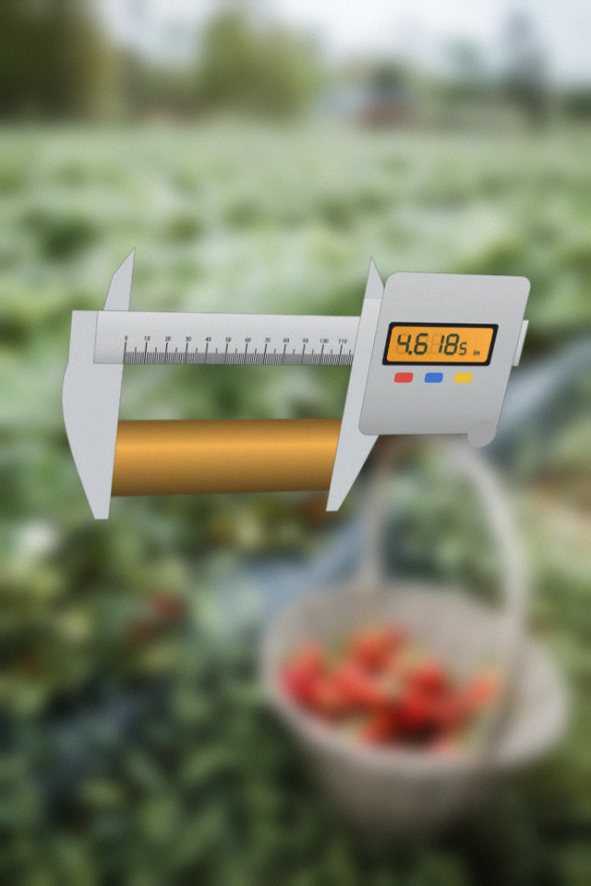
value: {"value": 4.6185, "unit": "in"}
